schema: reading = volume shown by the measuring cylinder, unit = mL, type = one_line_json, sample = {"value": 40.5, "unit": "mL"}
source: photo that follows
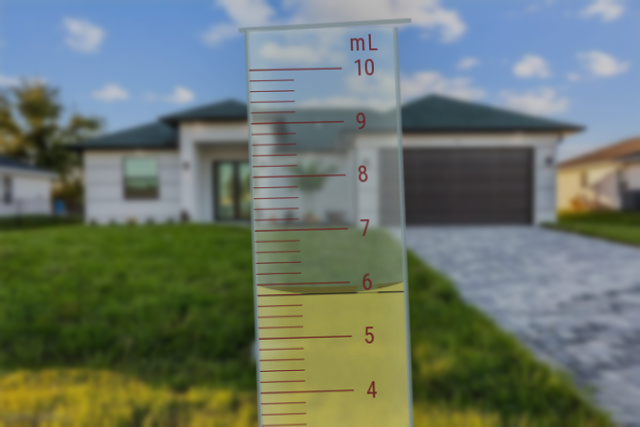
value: {"value": 5.8, "unit": "mL"}
